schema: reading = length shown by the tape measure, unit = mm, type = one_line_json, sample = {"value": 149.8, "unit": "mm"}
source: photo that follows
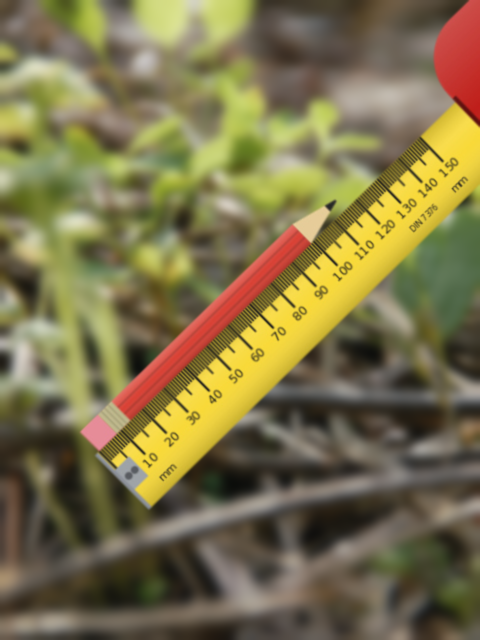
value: {"value": 115, "unit": "mm"}
